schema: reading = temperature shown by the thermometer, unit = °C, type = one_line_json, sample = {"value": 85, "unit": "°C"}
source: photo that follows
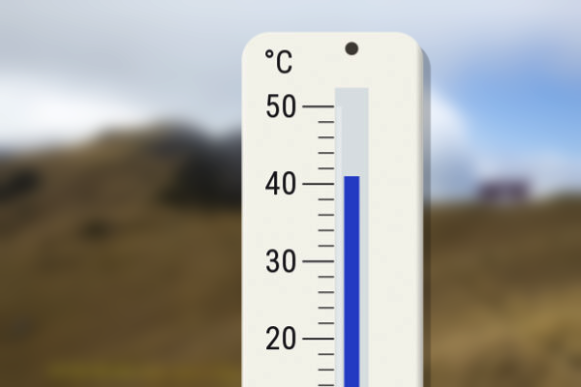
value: {"value": 41, "unit": "°C"}
